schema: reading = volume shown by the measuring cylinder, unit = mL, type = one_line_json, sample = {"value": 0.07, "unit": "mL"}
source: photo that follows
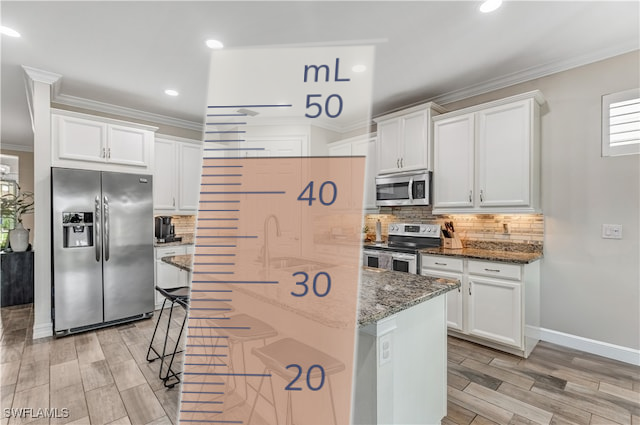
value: {"value": 44, "unit": "mL"}
